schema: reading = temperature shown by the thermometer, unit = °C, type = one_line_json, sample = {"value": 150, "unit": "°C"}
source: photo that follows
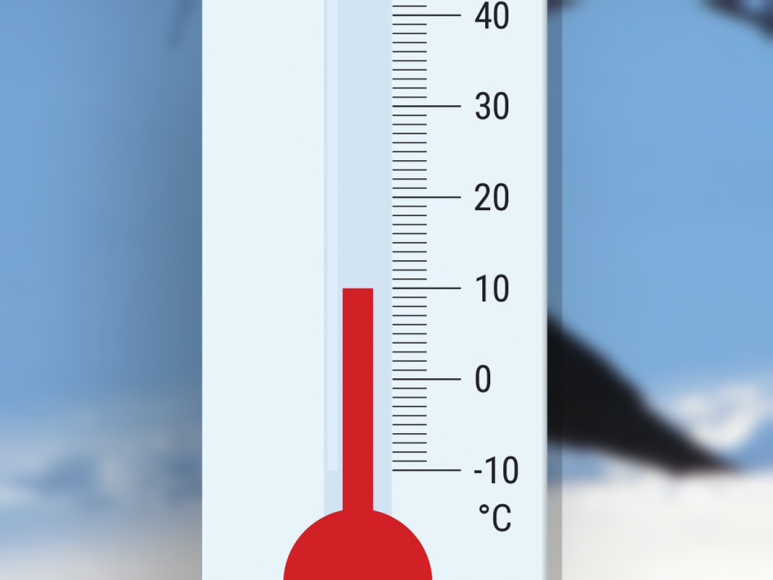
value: {"value": 10, "unit": "°C"}
